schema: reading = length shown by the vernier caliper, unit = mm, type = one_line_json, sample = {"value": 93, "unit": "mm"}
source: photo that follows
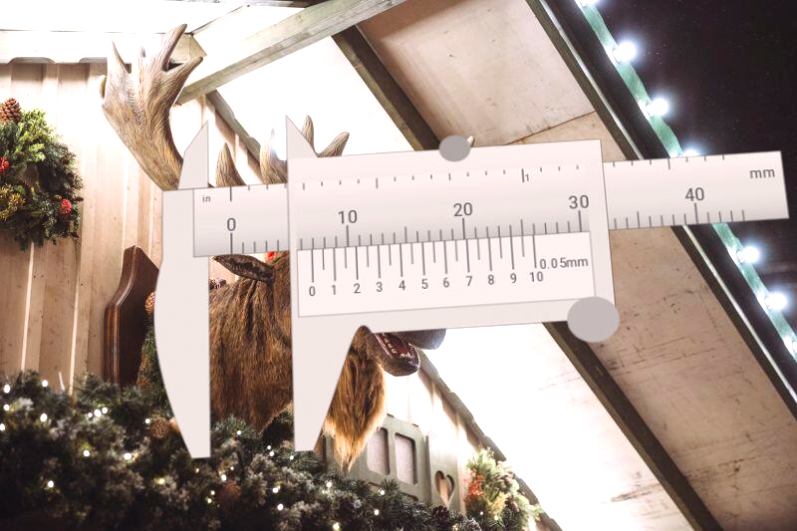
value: {"value": 6.9, "unit": "mm"}
